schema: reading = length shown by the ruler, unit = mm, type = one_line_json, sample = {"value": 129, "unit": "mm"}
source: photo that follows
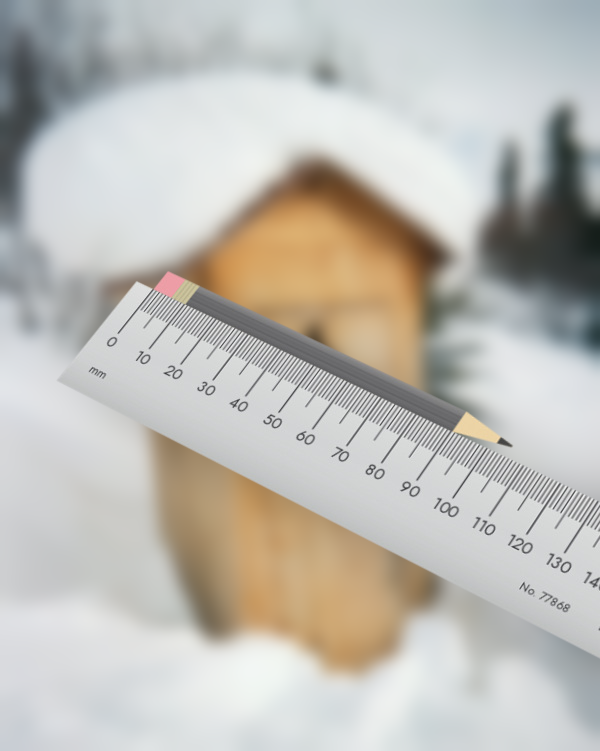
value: {"value": 105, "unit": "mm"}
